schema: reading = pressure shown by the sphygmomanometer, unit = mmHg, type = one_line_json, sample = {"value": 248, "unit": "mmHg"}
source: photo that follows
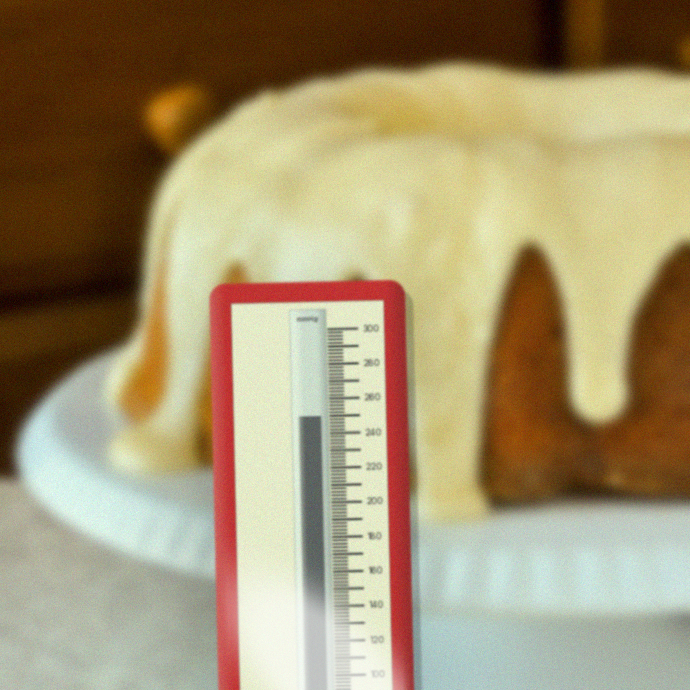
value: {"value": 250, "unit": "mmHg"}
